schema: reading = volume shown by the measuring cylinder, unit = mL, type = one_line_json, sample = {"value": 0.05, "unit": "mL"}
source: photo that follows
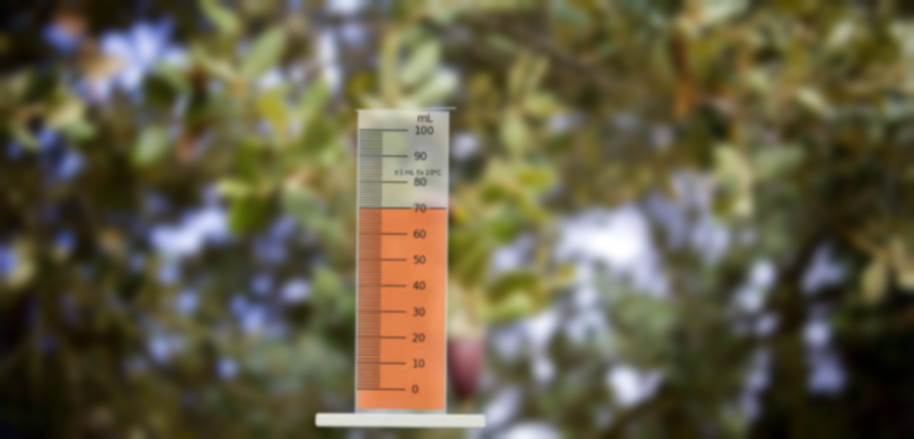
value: {"value": 70, "unit": "mL"}
